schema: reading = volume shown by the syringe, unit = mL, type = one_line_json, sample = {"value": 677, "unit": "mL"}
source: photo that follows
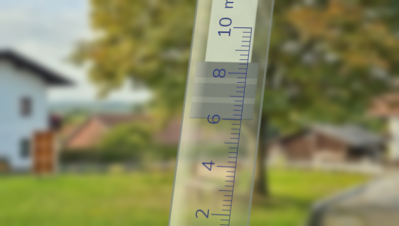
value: {"value": 6, "unit": "mL"}
